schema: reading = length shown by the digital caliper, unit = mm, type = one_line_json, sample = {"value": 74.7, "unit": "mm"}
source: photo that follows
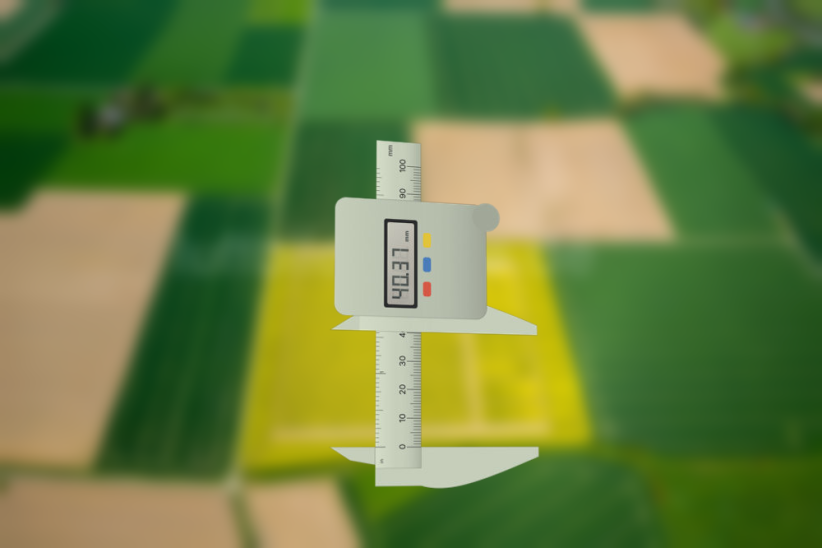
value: {"value": 40.37, "unit": "mm"}
